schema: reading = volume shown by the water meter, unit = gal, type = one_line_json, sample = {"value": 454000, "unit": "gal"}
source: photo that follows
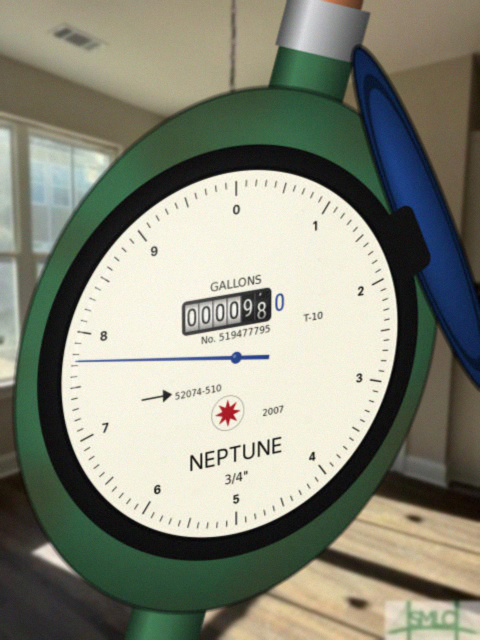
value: {"value": 977.7, "unit": "gal"}
